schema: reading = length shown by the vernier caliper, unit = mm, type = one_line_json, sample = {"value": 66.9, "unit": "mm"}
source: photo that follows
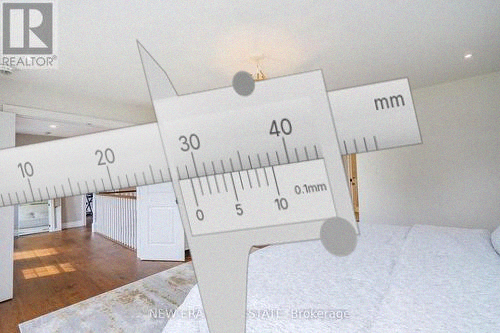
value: {"value": 29.2, "unit": "mm"}
